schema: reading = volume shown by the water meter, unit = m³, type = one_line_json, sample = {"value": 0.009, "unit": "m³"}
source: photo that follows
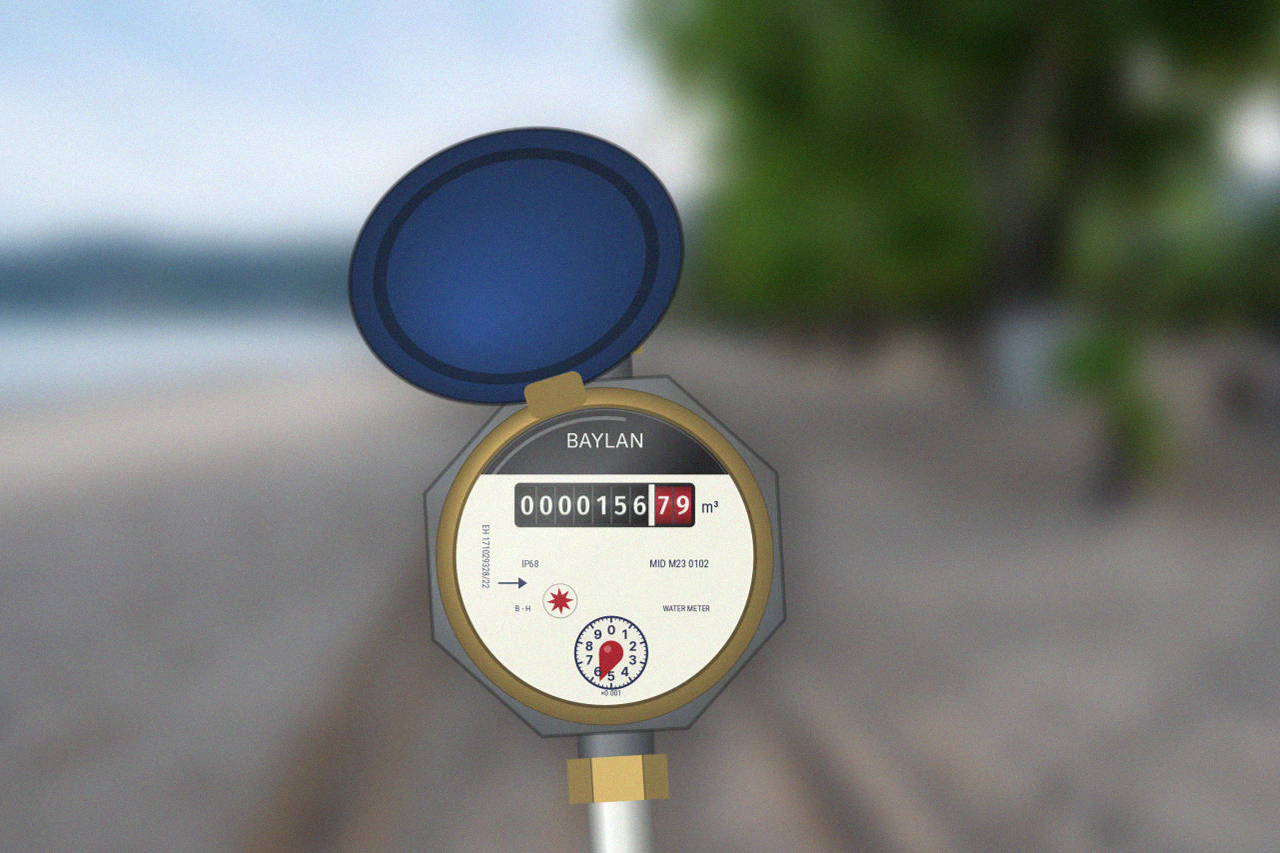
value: {"value": 156.795, "unit": "m³"}
